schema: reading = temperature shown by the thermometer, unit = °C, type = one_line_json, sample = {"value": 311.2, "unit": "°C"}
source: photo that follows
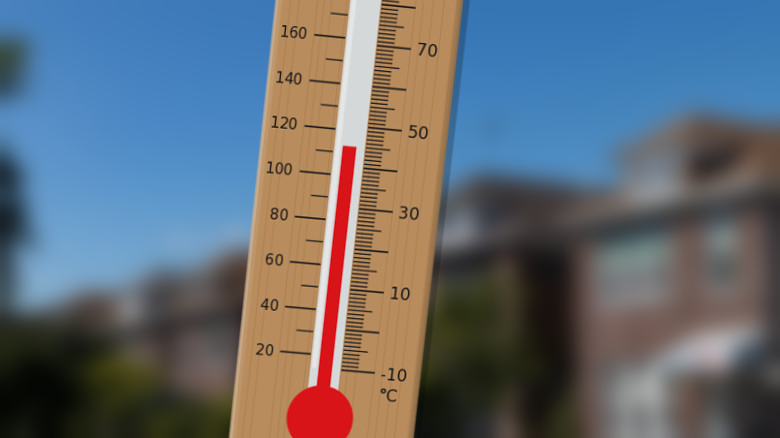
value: {"value": 45, "unit": "°C"}
